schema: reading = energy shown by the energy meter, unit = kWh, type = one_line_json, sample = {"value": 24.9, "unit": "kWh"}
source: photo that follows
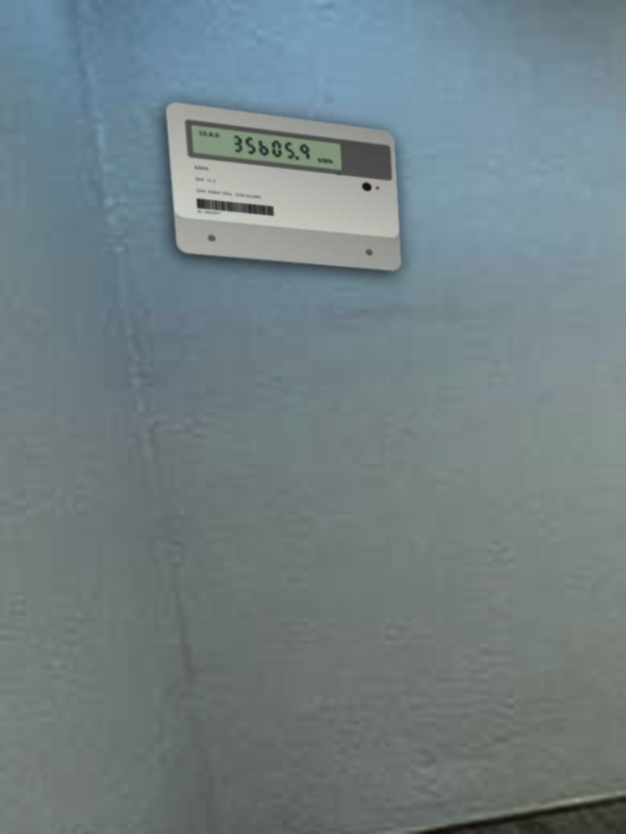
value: {"value": 35605.9, "unit": "kWh"}
